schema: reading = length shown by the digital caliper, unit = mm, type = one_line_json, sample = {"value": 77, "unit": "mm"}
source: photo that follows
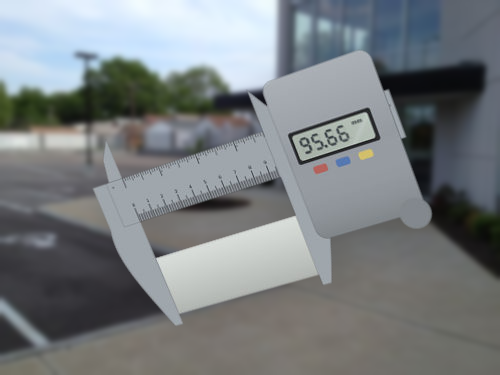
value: {"value": 95.66, "unit": "mm"}
